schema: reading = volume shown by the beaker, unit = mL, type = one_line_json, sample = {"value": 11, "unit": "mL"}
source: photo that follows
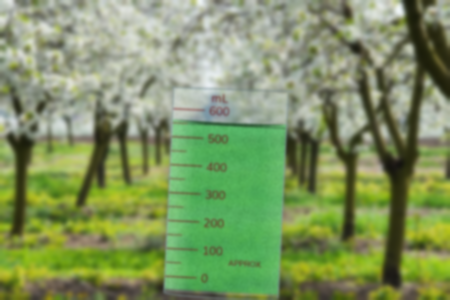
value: {"value": 550, "unit": "mL"}
